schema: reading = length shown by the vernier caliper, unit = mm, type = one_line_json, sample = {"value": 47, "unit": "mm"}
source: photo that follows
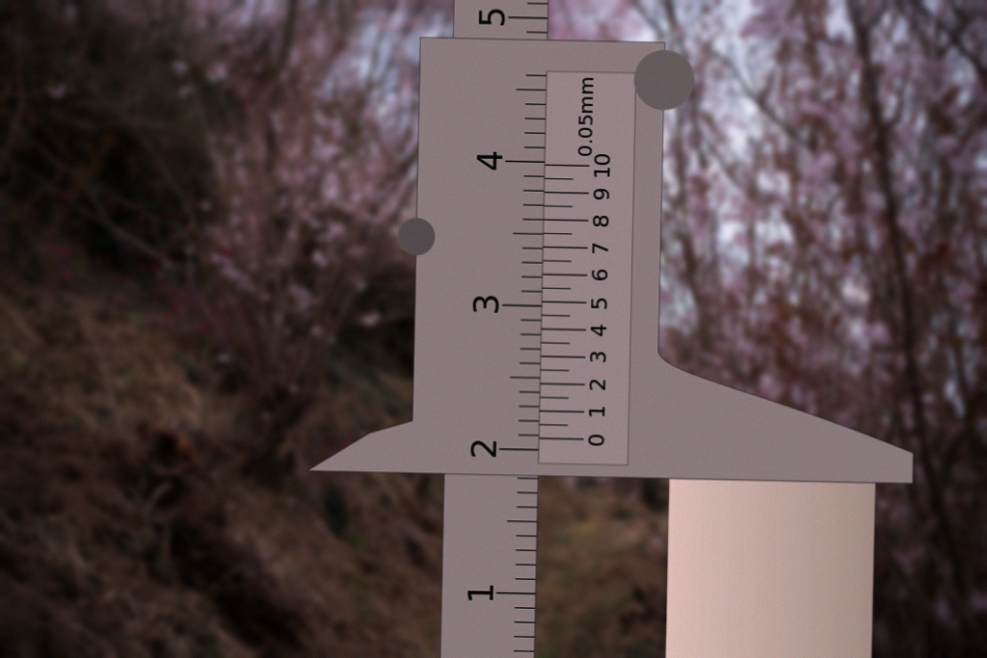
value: {"value": 20.8, "unit": "mm"}
